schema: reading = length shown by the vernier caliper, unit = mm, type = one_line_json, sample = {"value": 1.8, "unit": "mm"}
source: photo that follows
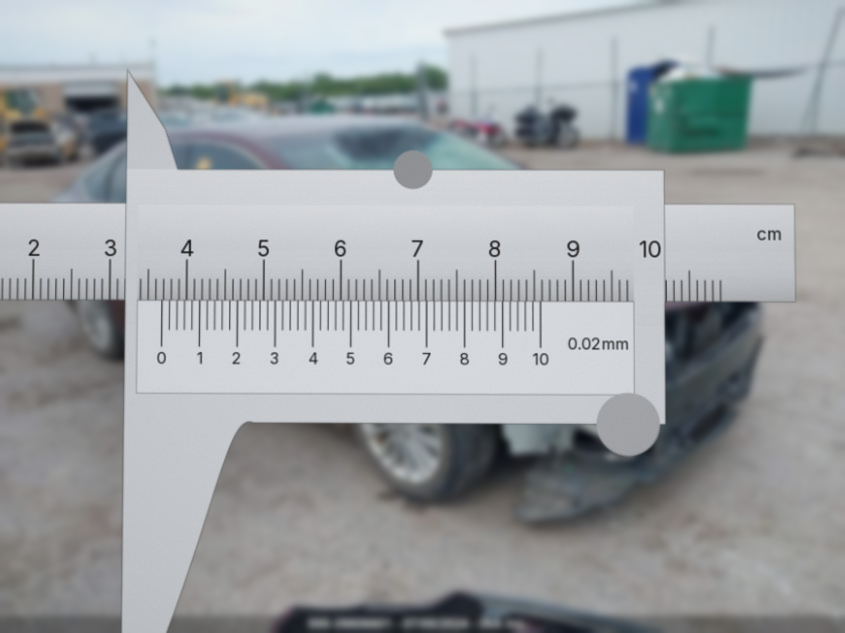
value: {"value": 36.8, "unit": "mm"}
